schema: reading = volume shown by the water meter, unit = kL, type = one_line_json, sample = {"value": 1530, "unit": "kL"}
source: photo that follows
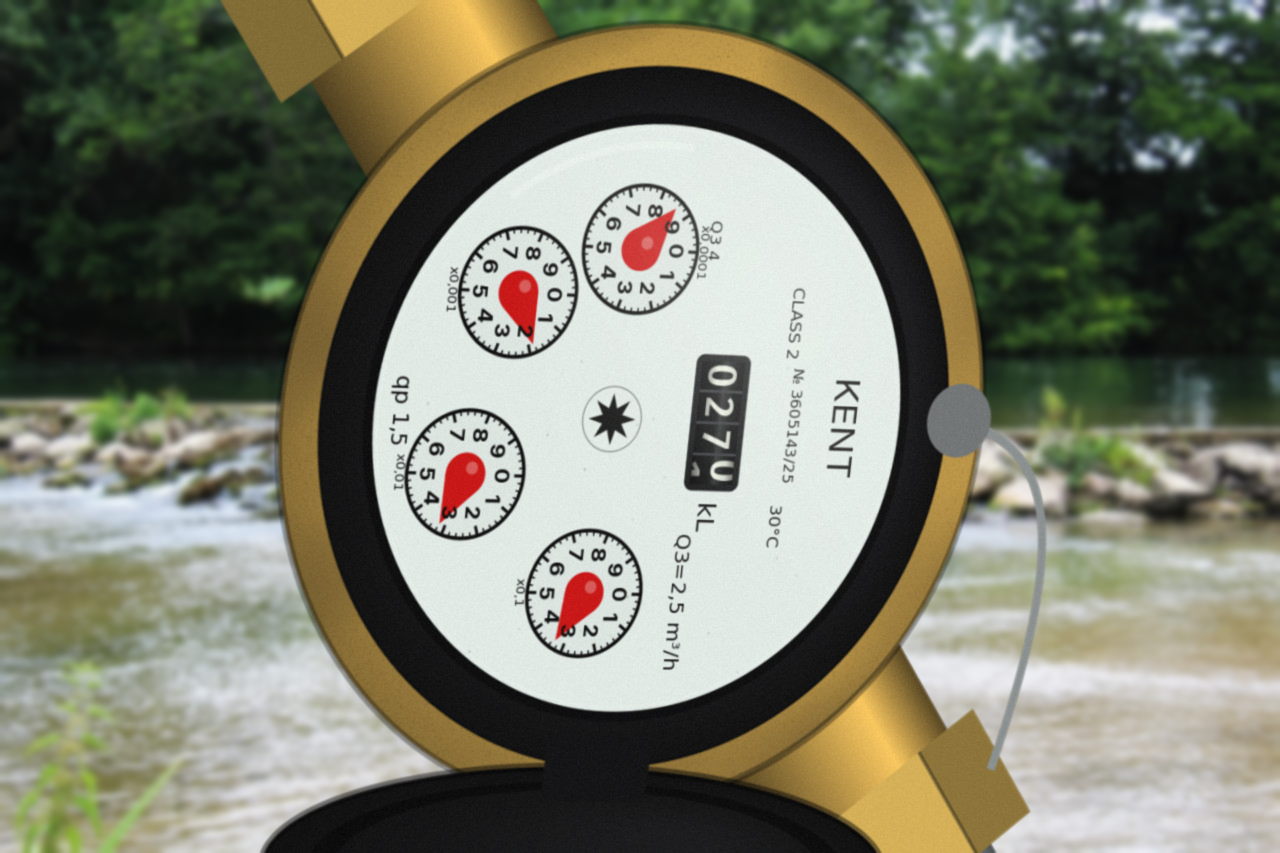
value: {"value": 270.3318, "unit": "kL"}
